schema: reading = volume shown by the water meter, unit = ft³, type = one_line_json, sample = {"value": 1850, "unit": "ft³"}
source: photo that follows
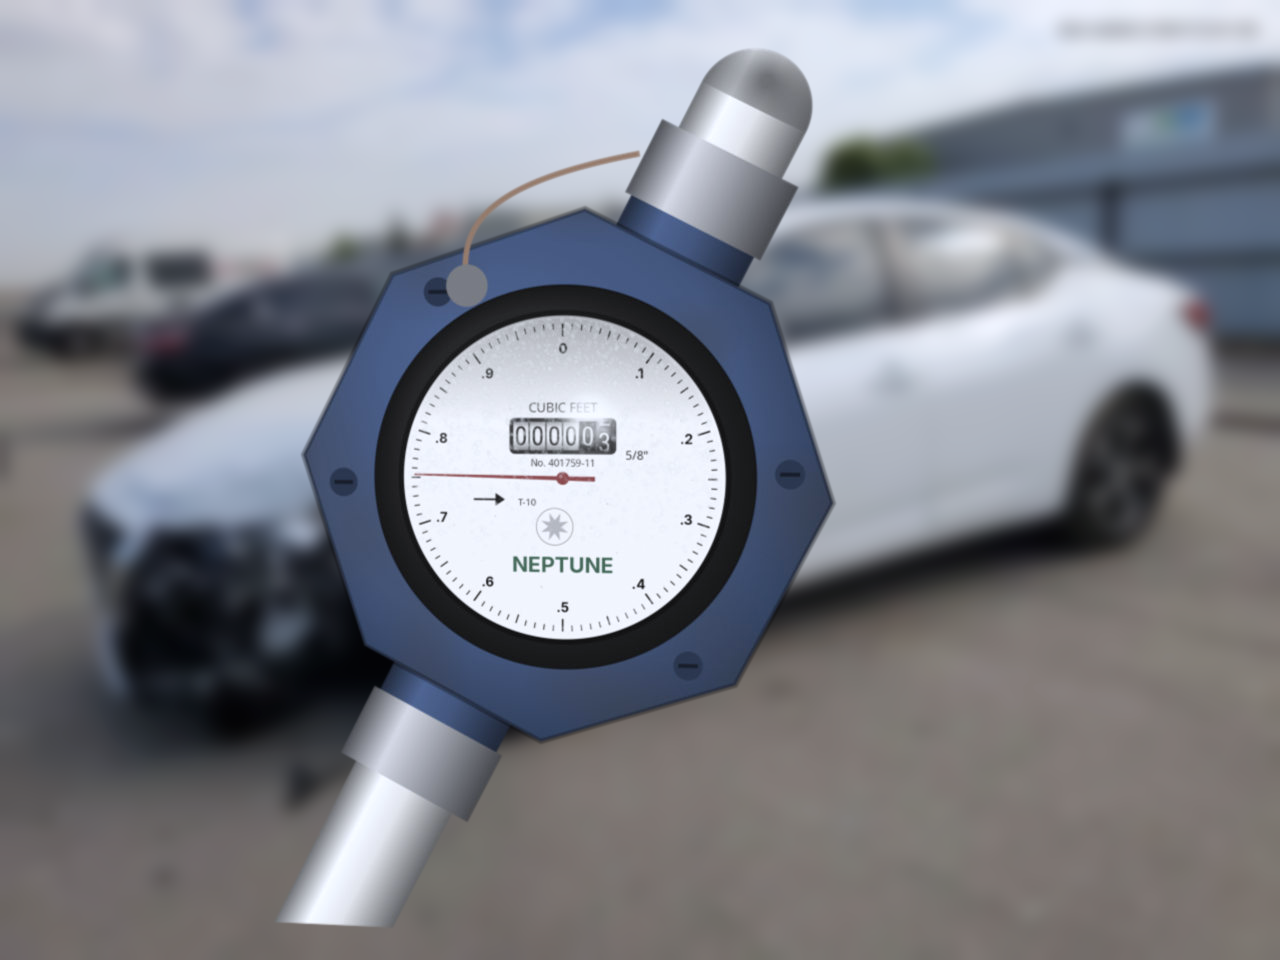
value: {"value": 2.75, "unit": "ft³"}
